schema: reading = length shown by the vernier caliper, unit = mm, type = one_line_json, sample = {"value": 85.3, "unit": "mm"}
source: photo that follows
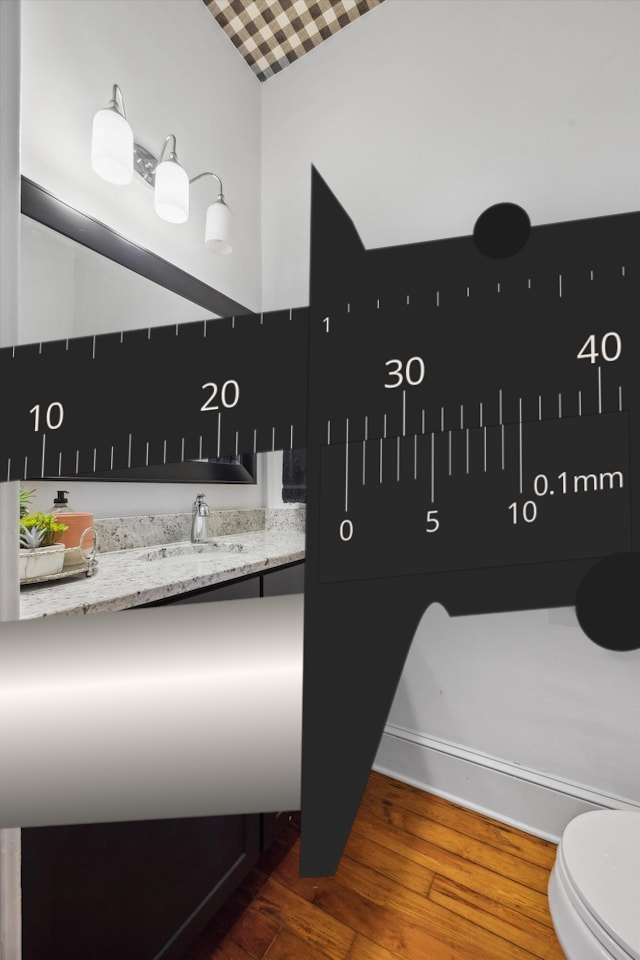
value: {"value": 27.0, "unit": "mm"}
